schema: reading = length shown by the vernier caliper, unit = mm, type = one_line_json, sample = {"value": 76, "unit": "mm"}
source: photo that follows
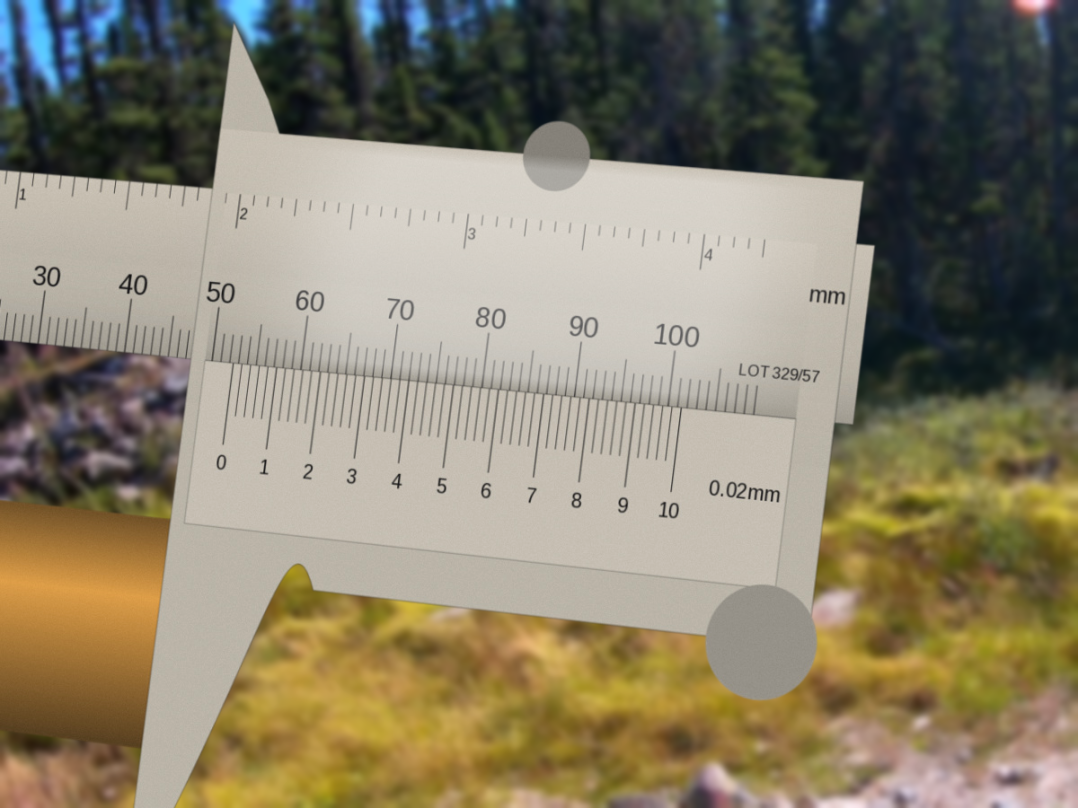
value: {"value": 52.4, "unit": "mm"}
